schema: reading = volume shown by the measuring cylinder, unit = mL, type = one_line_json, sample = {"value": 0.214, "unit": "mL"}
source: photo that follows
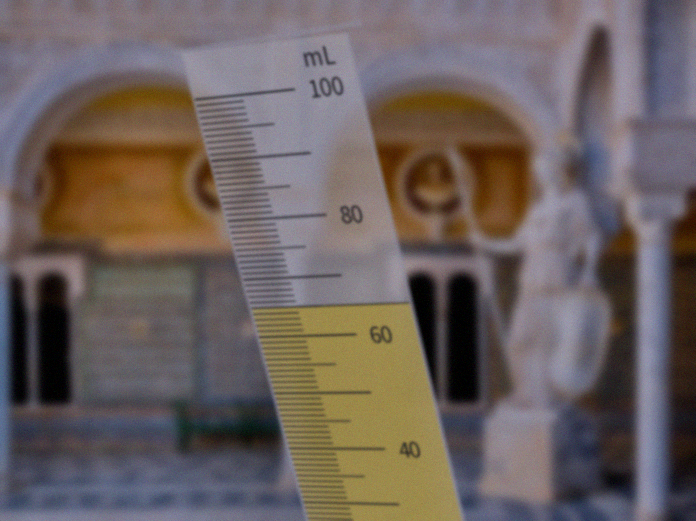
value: {"value": 65, "unit": "mL"}
